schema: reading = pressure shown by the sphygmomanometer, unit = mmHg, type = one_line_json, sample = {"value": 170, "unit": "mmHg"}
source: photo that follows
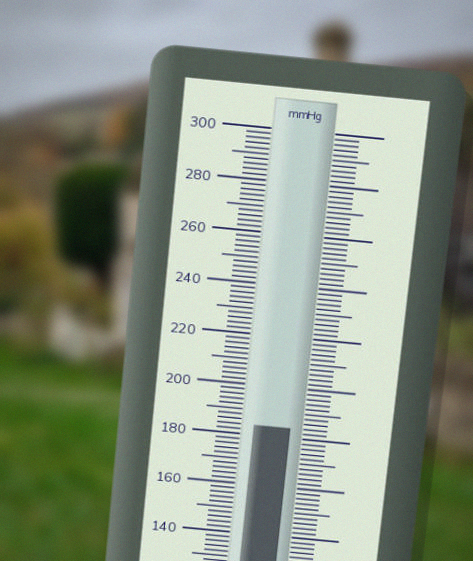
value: {"value": 184, "unit": "mmHg"}
